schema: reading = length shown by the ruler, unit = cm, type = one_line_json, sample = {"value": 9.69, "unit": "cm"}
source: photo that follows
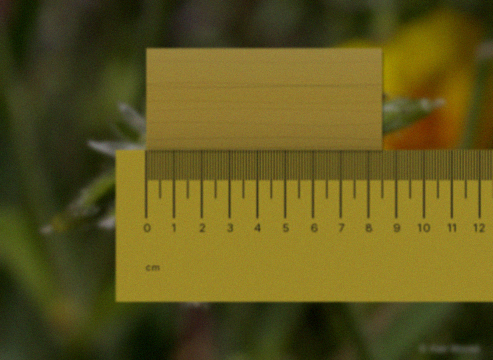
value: {"value": 8.5, "unit": "cm"}
